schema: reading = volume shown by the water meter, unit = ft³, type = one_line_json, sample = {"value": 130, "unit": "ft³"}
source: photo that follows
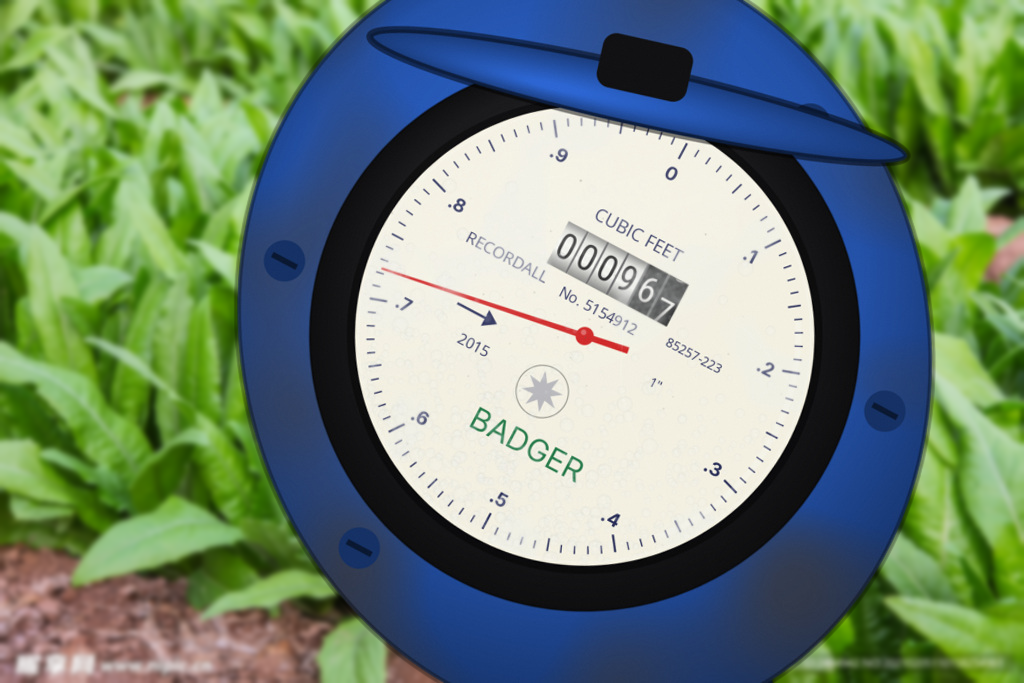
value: {"value": 966.72, "unit": "ft³"}
